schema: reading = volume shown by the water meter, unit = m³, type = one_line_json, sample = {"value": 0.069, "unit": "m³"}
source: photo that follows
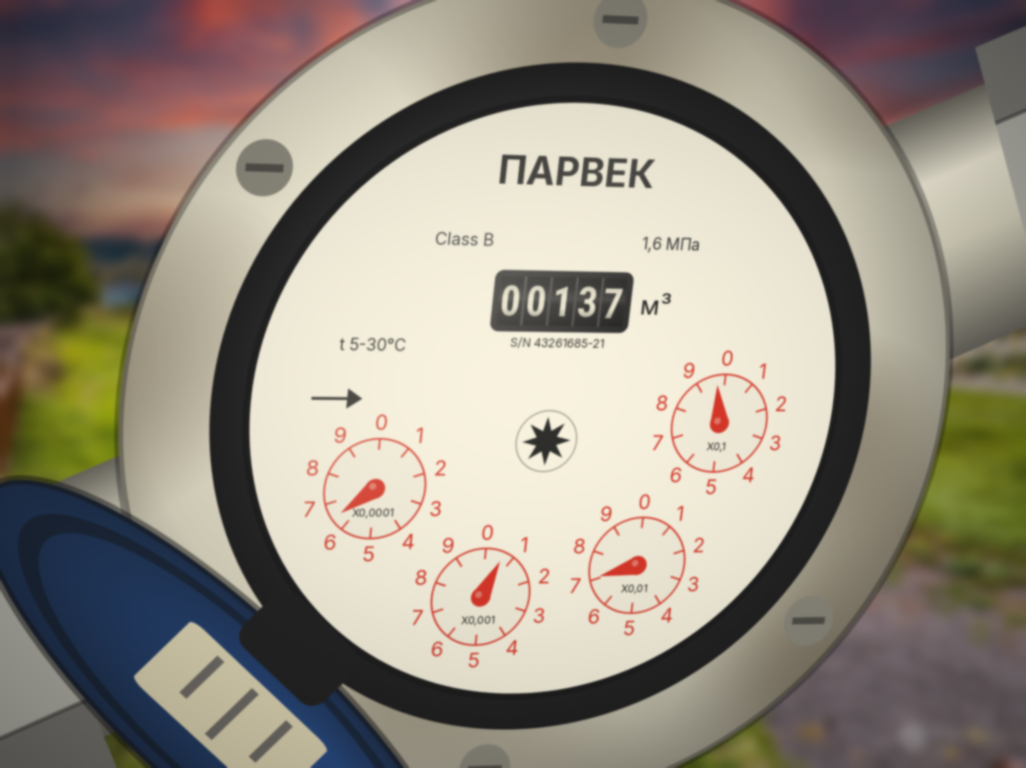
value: {"value": 136.9706, "unit": "m³"}
